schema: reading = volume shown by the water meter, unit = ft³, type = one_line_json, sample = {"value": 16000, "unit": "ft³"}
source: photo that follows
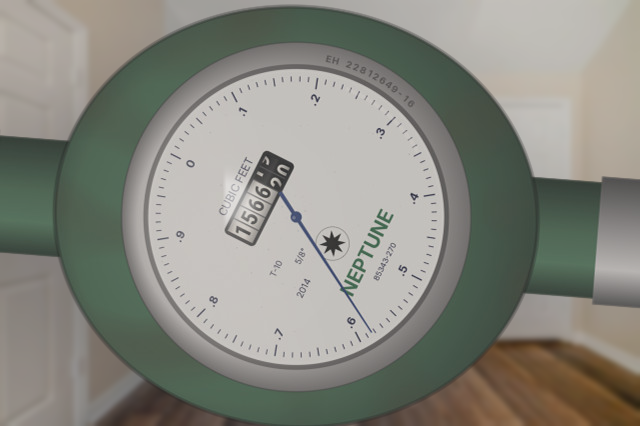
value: {"value": 156619.58, "unit": "ft³"}
